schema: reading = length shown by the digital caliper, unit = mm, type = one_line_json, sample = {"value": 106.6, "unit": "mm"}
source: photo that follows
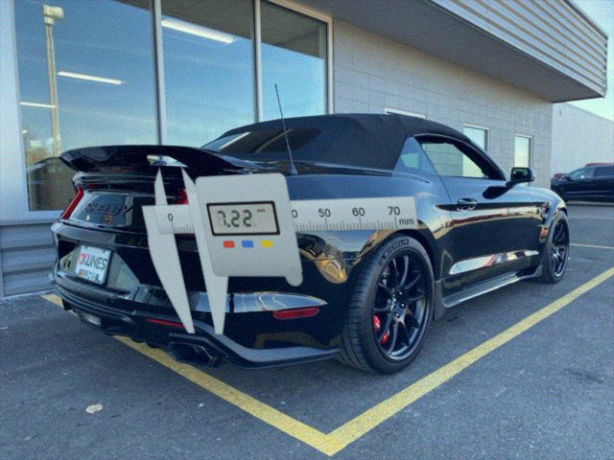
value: {"value": 7.22, "unit": "mm"}
